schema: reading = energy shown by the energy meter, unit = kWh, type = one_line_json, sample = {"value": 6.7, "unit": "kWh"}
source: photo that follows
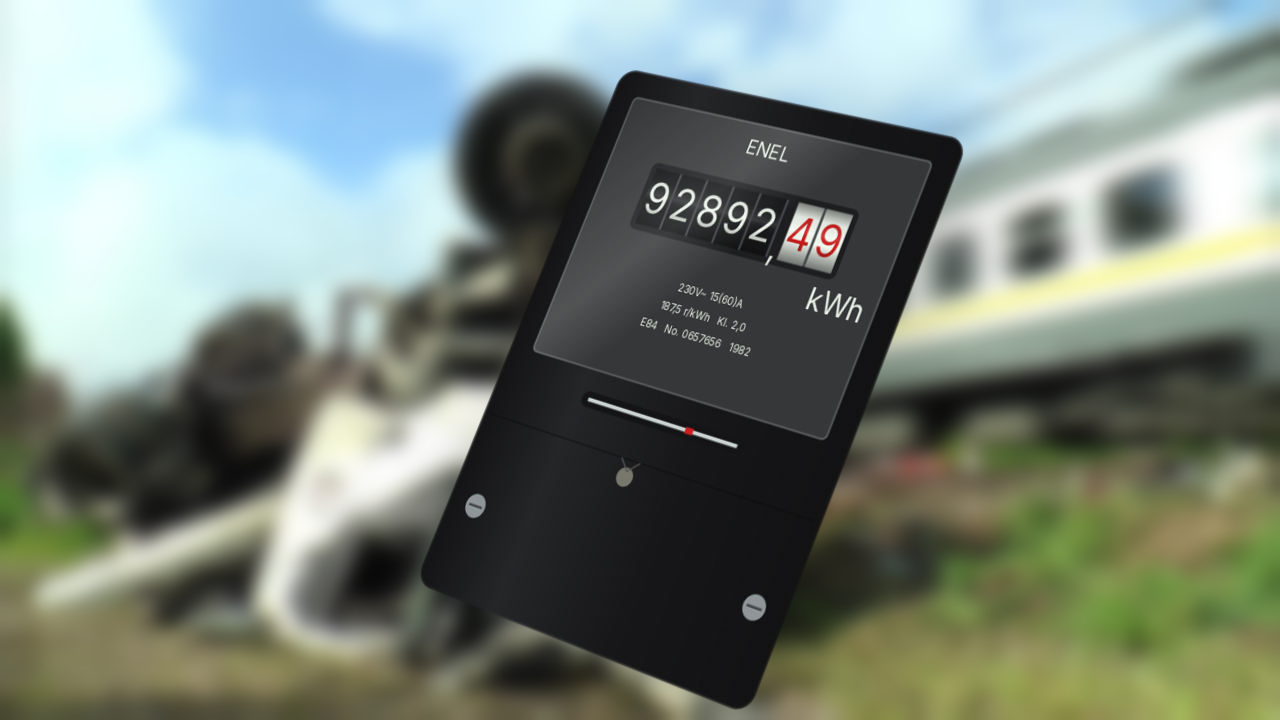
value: {"value": 92892.49, "unit": "kWh"}
